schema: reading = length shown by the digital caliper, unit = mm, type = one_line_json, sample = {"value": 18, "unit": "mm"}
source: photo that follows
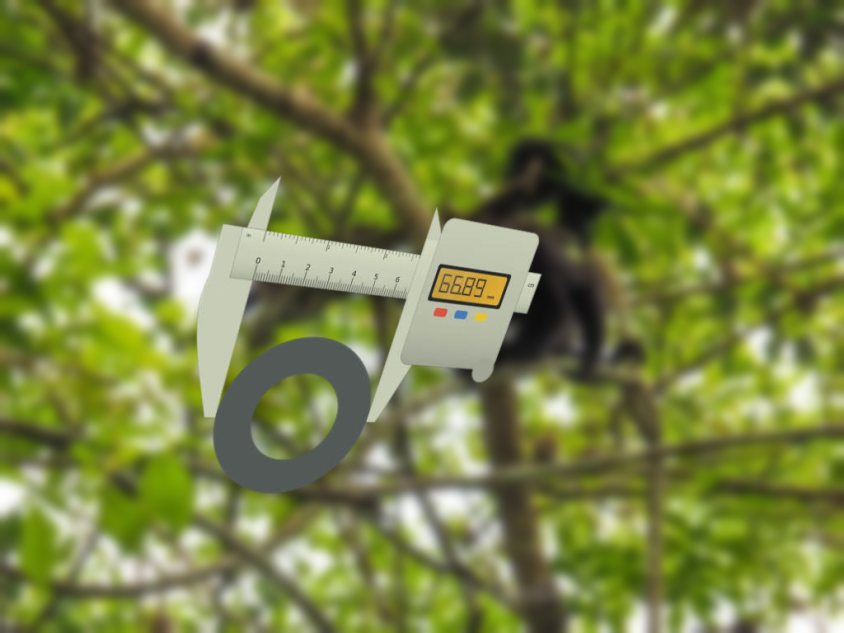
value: {"value": 66.89, "unit": "mm"}
